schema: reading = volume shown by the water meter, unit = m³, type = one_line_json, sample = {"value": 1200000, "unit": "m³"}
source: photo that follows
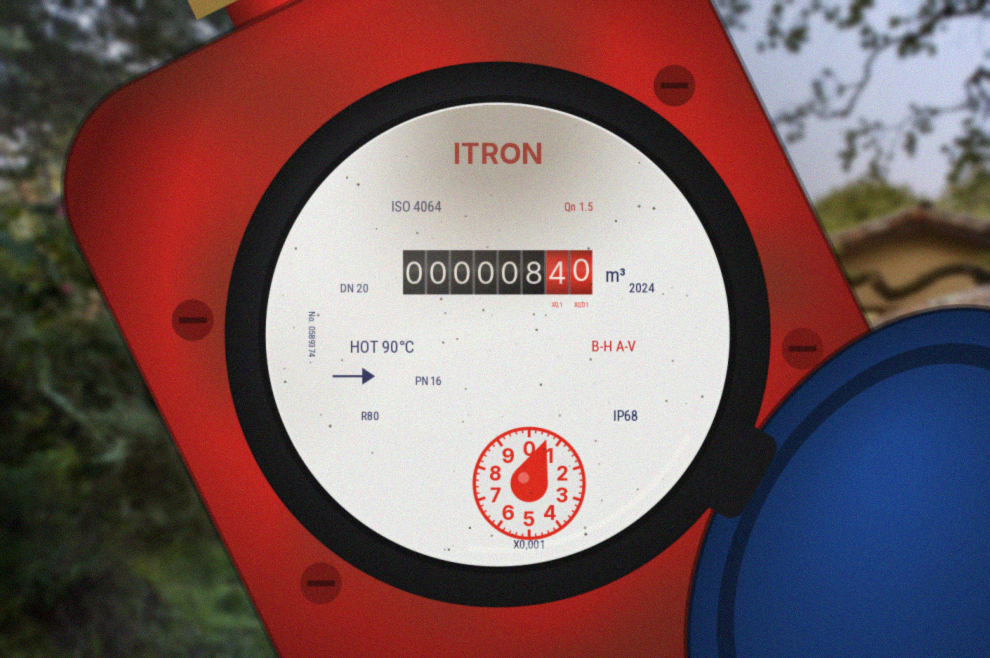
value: {"value": 8.400, "unit": "m³"}
